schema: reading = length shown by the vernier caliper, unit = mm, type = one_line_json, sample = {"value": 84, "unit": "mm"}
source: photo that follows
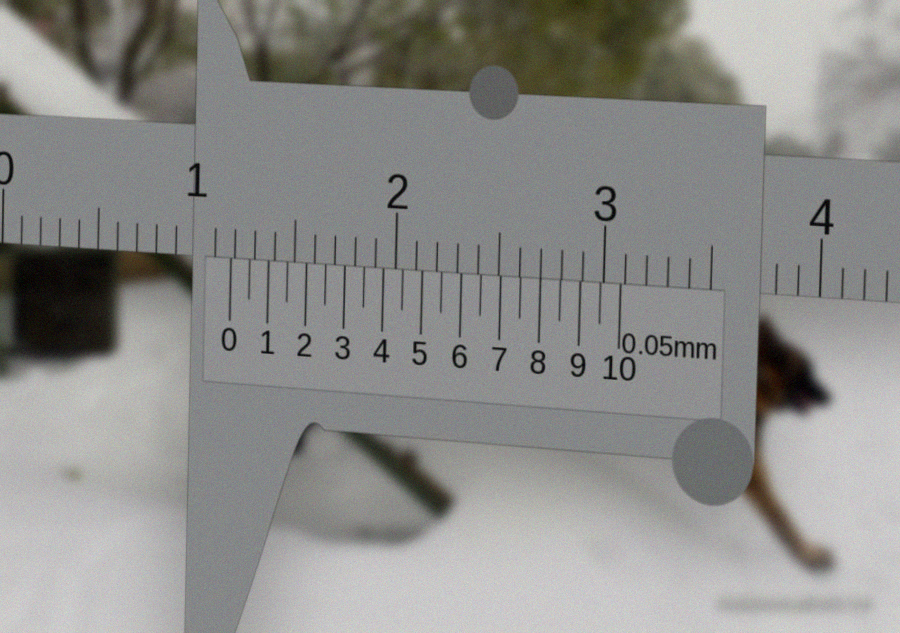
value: {"value": 11.8, "unit": "mm"}
